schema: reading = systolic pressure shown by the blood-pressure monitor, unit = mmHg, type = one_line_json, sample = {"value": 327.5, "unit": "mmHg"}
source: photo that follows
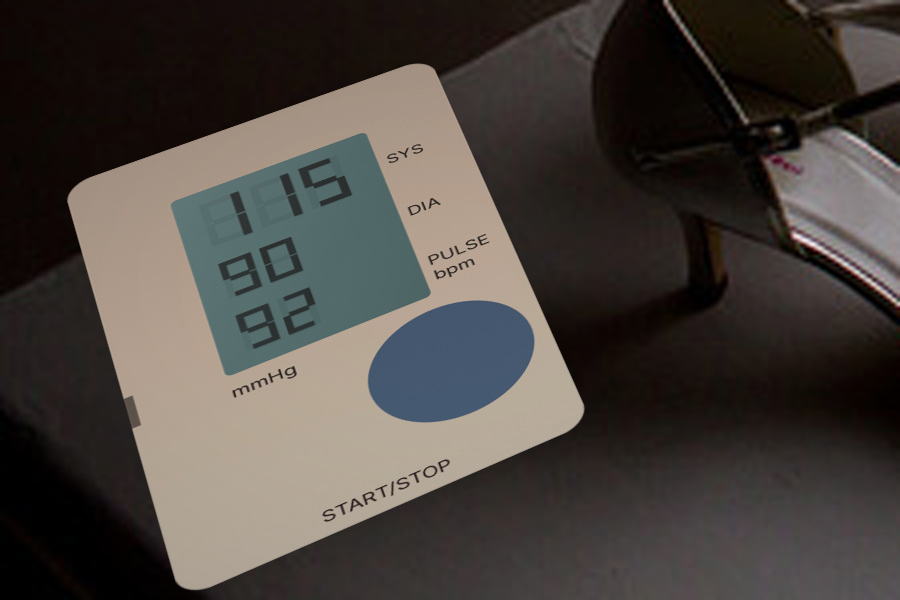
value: {"value": 115, "unit": "mmHg"}
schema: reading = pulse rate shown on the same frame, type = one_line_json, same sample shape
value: {"value": 92, "unit": "bpm"}
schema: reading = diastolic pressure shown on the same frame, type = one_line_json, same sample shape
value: {"value": 90, "unit": "mmHg"}
